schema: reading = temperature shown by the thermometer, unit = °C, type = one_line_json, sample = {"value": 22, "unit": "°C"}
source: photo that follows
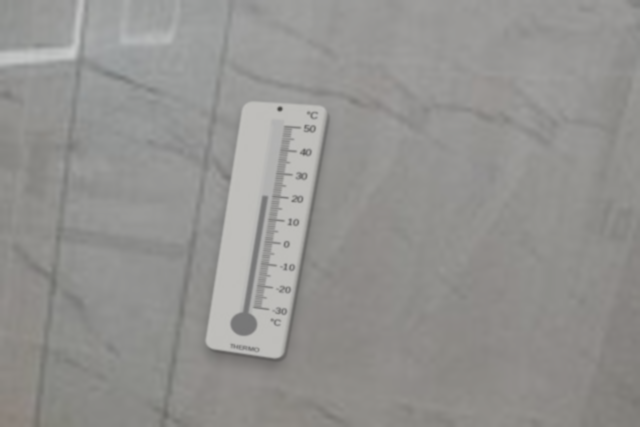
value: {"value": 20, "unit": "°C"}
